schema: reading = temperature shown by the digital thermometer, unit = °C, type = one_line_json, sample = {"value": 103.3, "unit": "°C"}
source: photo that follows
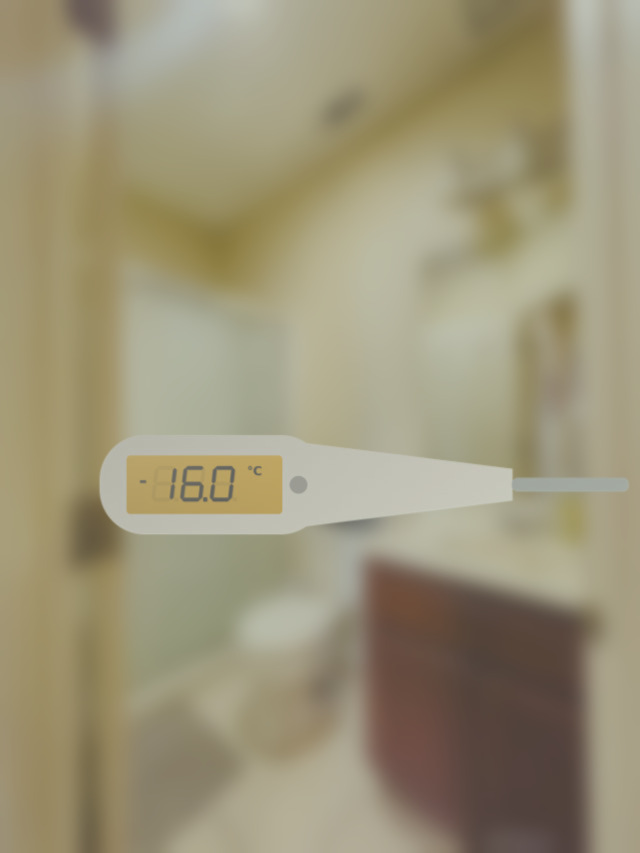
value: {"value": -16.0, "unit": "°C"}
